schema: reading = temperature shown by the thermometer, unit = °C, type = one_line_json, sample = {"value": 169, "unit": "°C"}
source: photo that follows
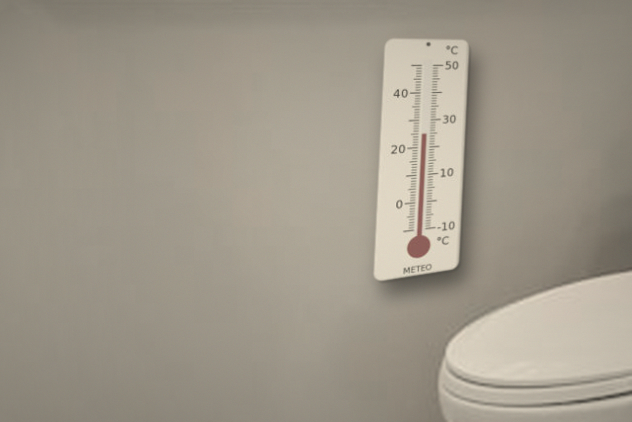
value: {"value": 25, "unit": "°C"}
